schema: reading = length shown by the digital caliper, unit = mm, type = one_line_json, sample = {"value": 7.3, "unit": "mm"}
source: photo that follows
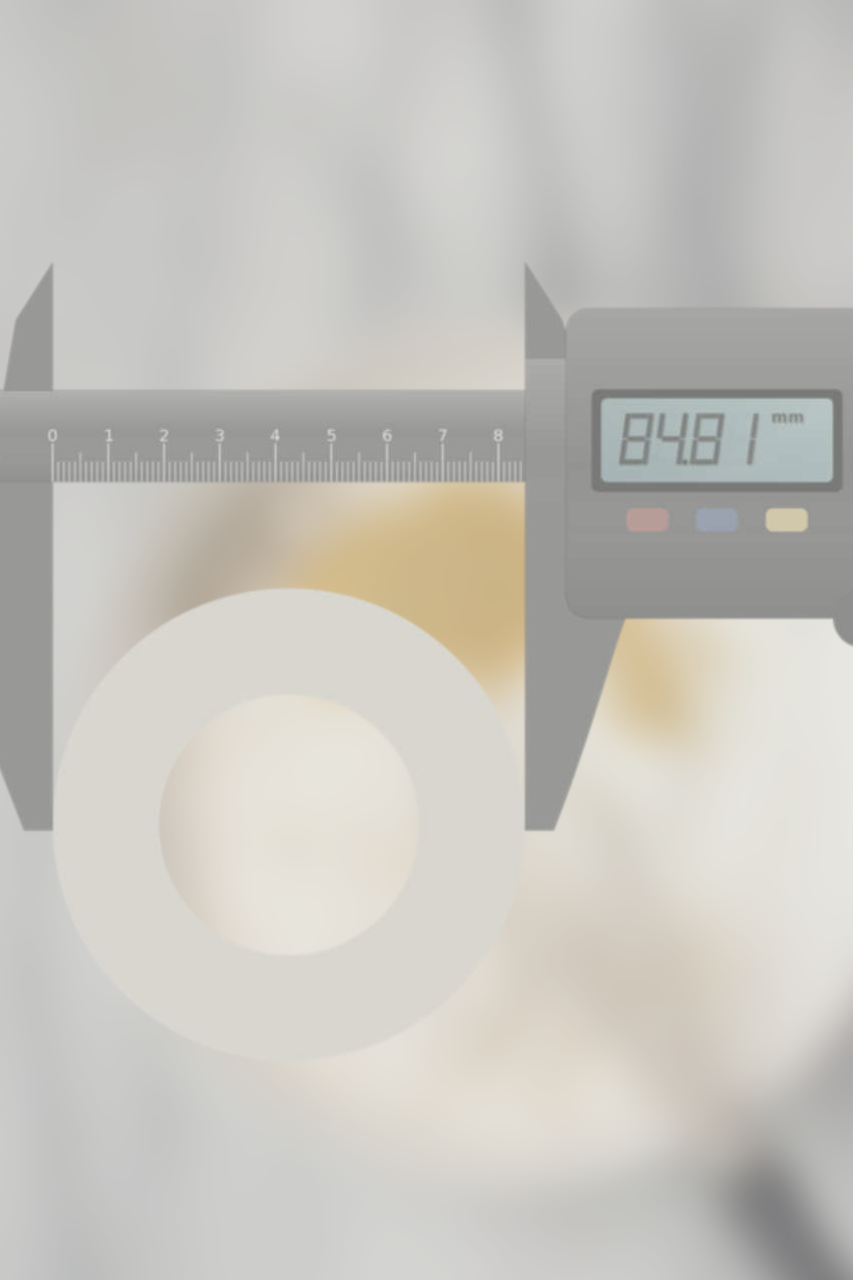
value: {"value": 84.81, "unit": "mm"}
